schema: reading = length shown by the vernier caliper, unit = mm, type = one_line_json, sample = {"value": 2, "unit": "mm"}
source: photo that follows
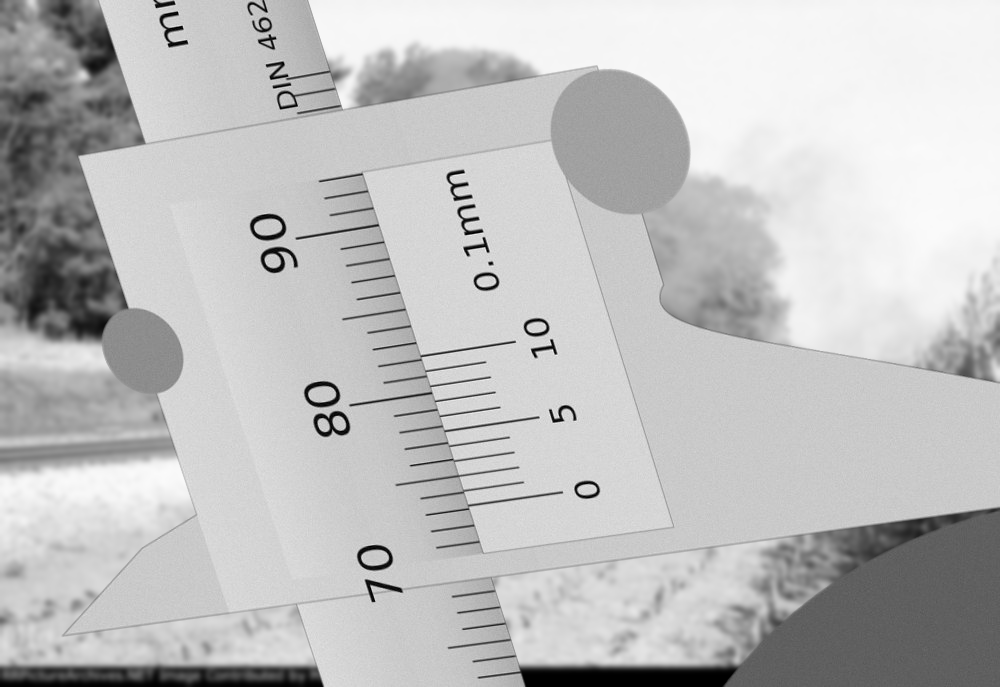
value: {"value": 73.2, "unit": "mm"}
